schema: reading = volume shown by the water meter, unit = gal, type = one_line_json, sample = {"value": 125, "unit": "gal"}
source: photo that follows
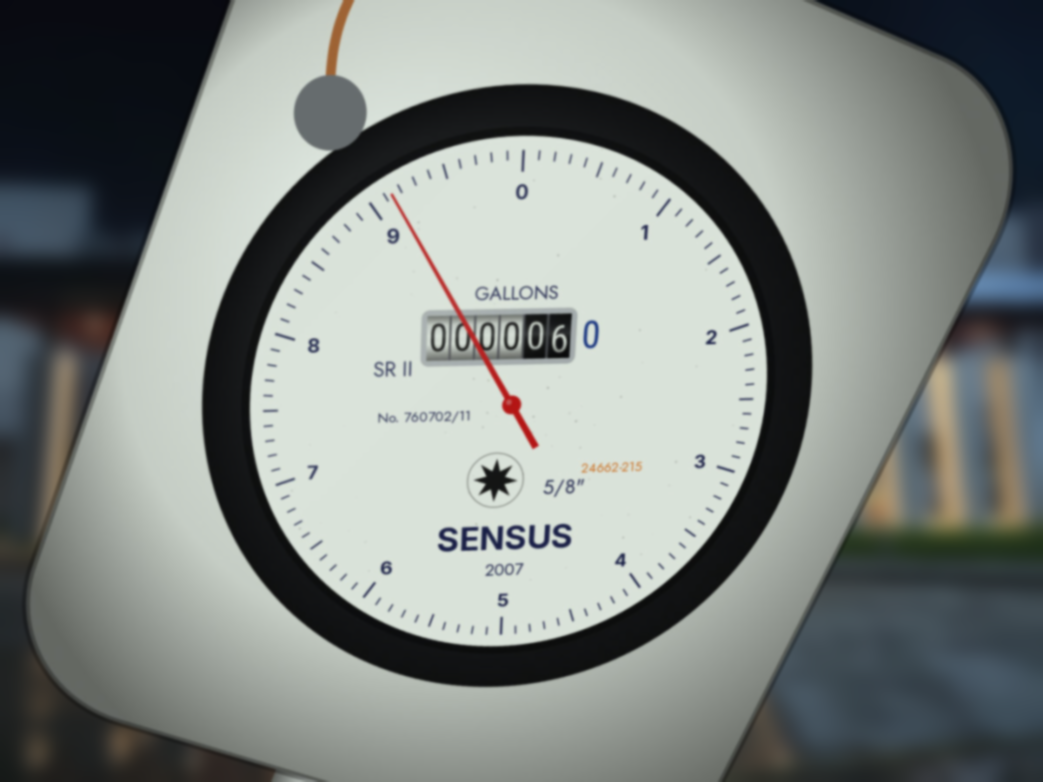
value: {"value": 59.1, "unit": "gal"}
